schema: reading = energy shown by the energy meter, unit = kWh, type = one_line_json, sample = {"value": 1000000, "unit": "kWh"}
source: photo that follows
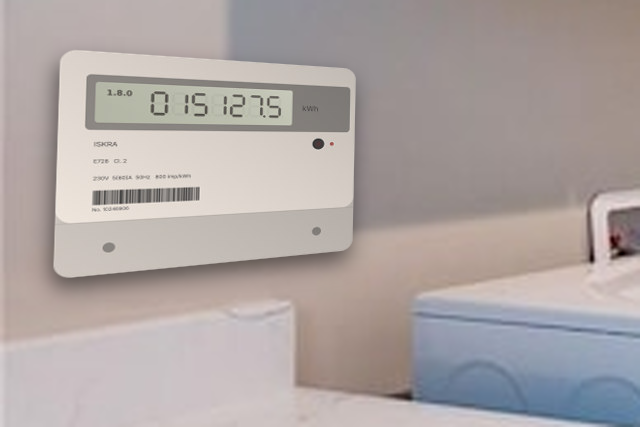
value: {"value": 15127.5, "unit": "kWh"}
